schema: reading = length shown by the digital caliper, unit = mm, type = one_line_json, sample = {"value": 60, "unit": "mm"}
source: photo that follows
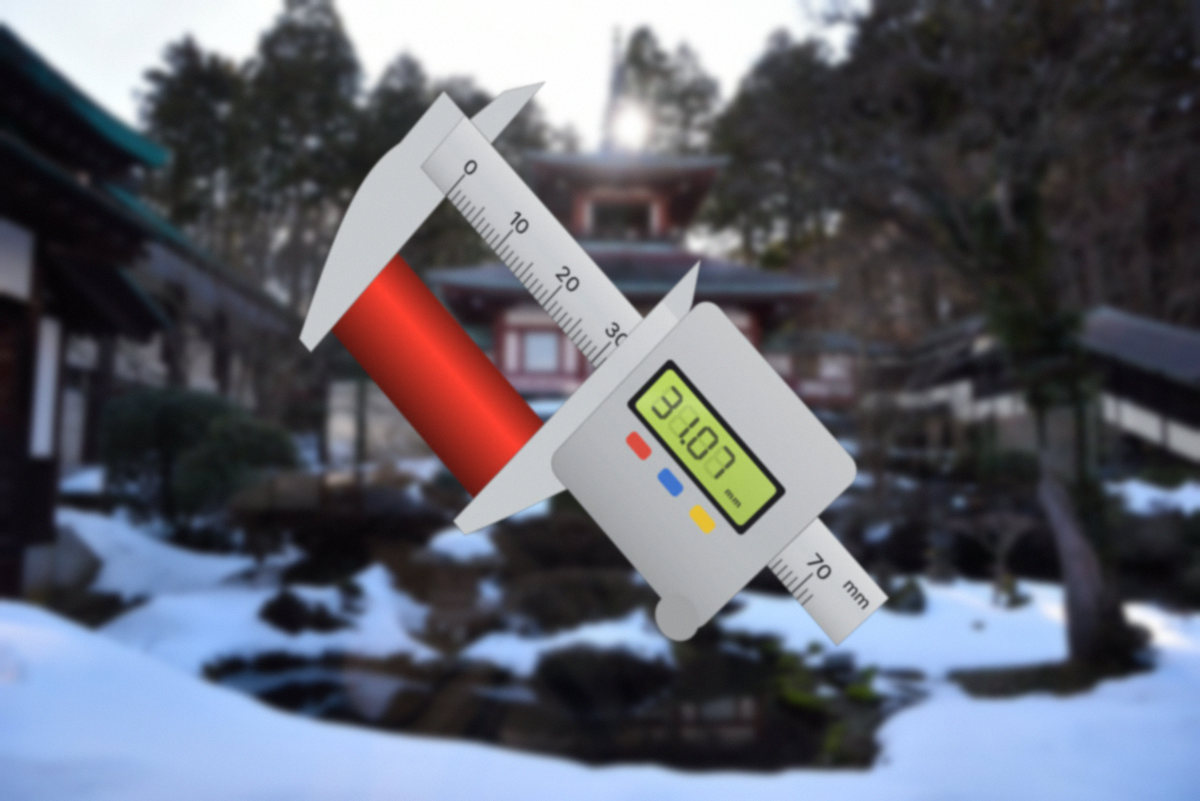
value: {"value": 31.07, "unit": "mm"}
